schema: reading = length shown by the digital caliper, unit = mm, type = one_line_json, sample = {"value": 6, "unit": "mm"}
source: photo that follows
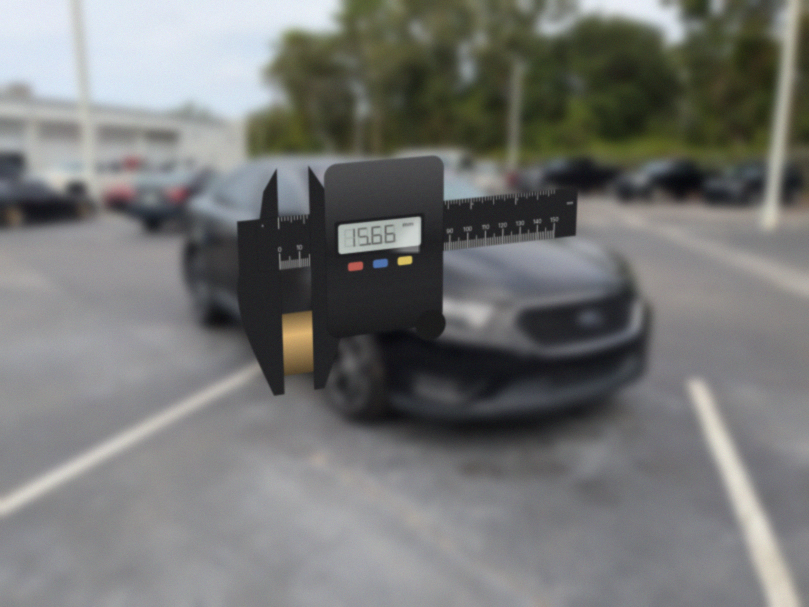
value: {"value": 15.66, "unit": "mm"}
